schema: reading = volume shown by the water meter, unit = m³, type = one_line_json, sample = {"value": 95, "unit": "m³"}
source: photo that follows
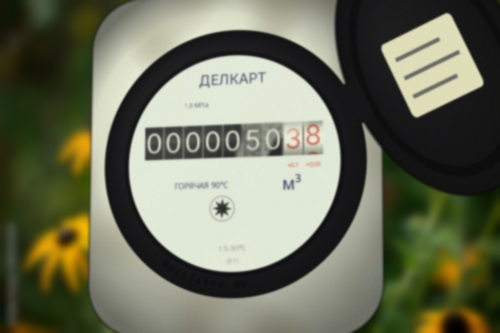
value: {"value": 50.38, "unit": "m³"}
